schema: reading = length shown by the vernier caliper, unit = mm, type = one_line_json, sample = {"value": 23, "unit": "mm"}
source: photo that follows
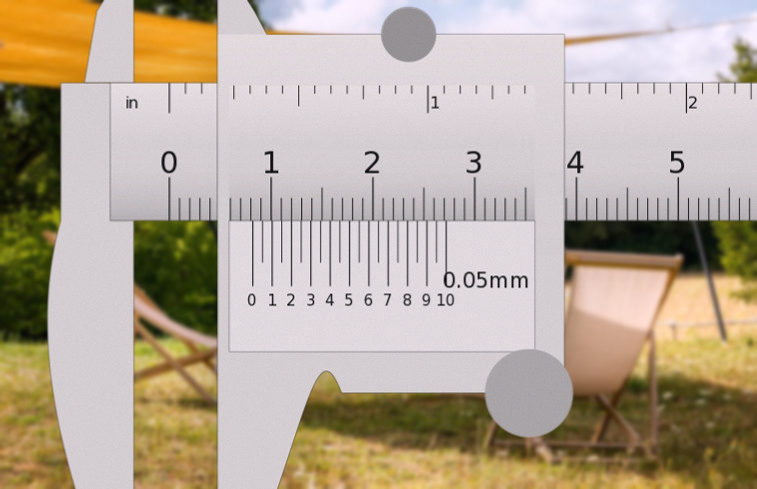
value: {"value": 8.2, "unit": "mm"}
